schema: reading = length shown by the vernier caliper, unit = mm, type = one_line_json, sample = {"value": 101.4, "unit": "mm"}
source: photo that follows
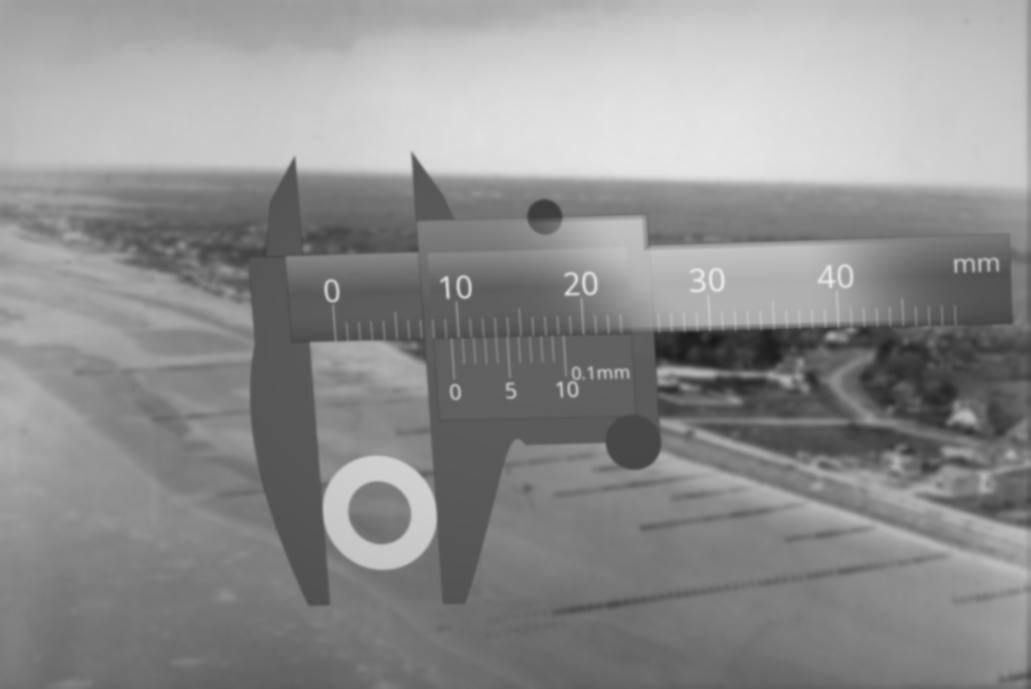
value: {"value": 9.4, "unit": "mm"}
